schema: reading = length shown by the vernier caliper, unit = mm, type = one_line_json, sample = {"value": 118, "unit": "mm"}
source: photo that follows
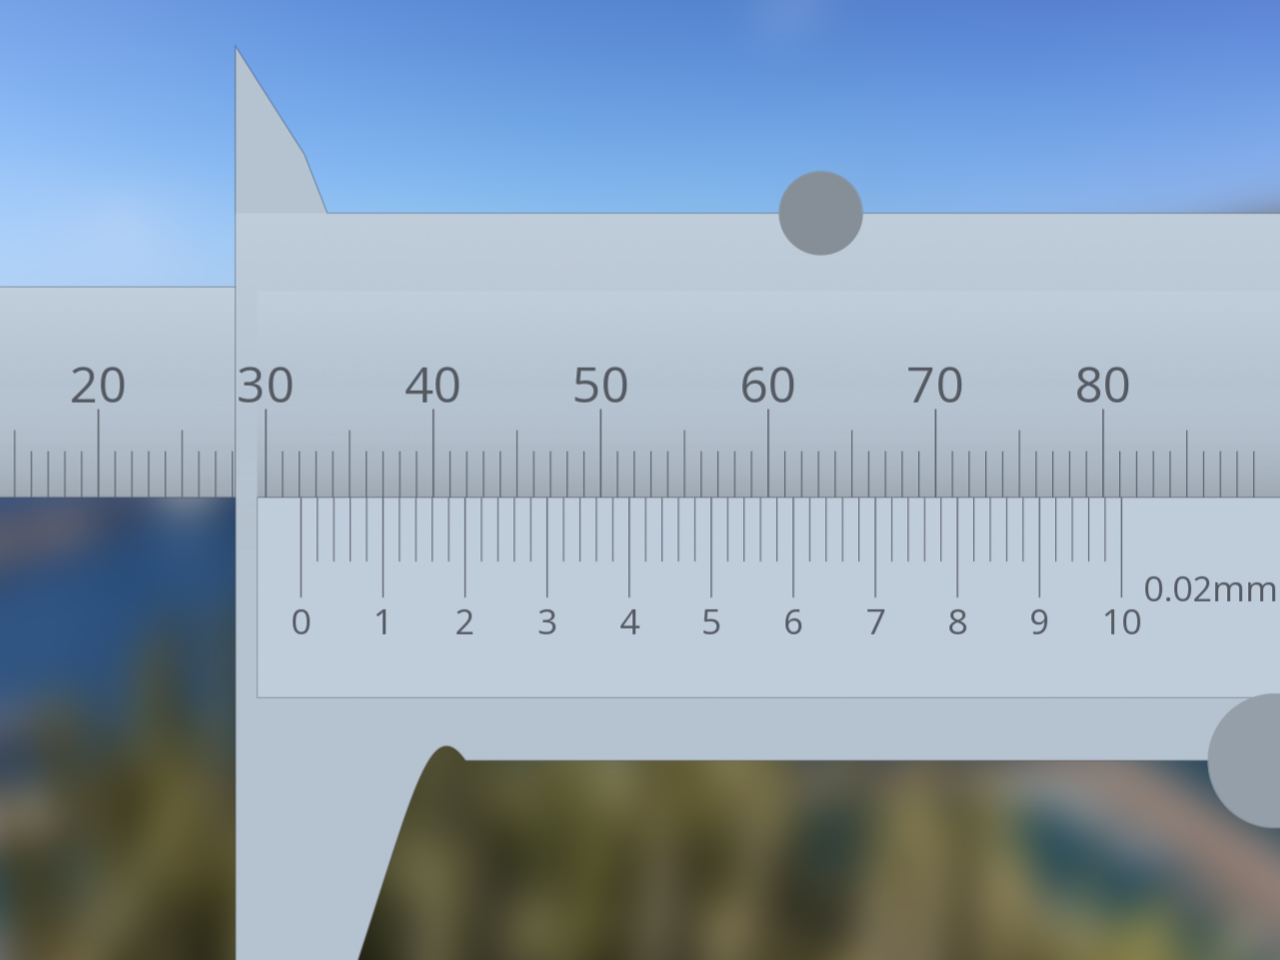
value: {"value": 32.1, "unit": "mm"}
